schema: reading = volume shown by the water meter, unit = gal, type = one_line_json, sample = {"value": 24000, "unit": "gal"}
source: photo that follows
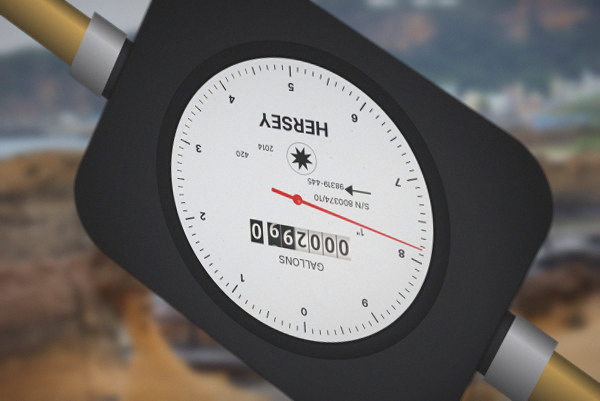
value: {"value": 2987.8, "unit": "gal"}
